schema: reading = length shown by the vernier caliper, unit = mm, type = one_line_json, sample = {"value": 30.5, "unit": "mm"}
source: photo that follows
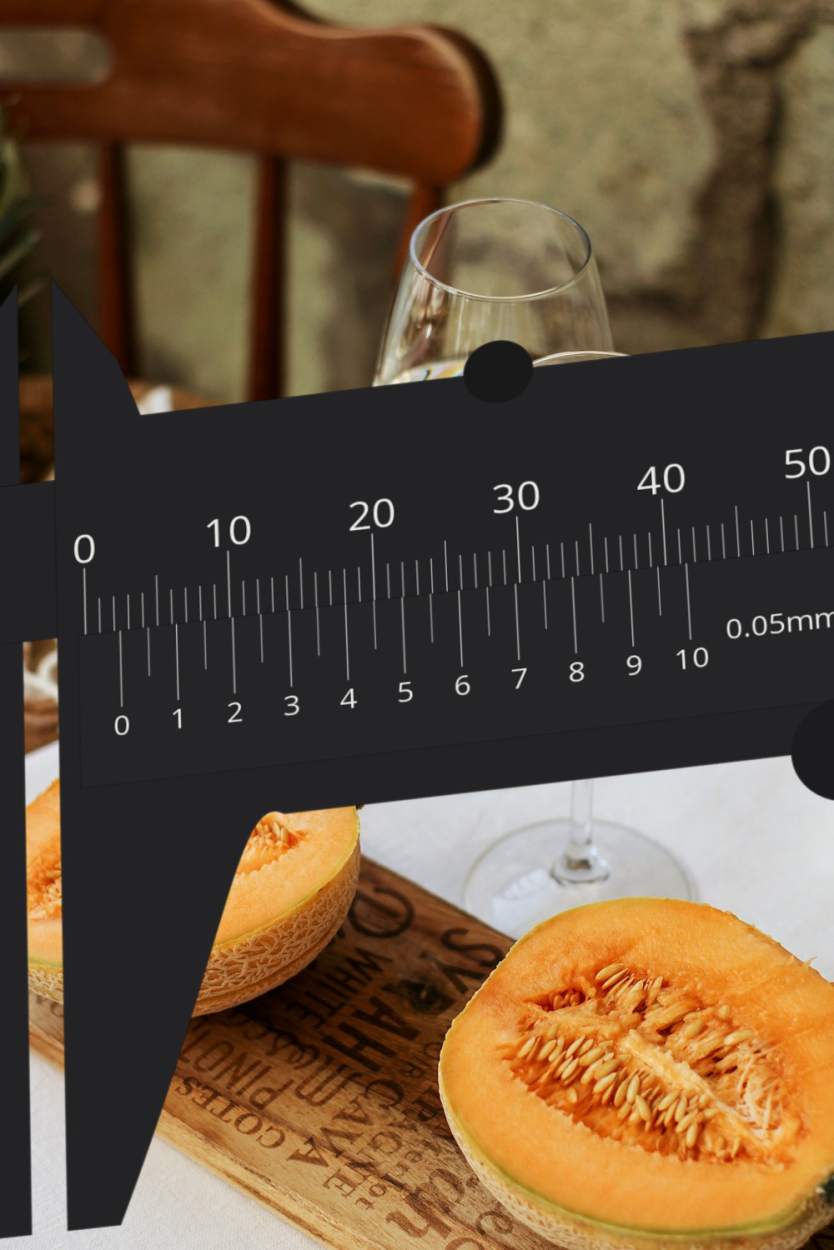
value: {"value": 2.4, "unit": "mm"}
